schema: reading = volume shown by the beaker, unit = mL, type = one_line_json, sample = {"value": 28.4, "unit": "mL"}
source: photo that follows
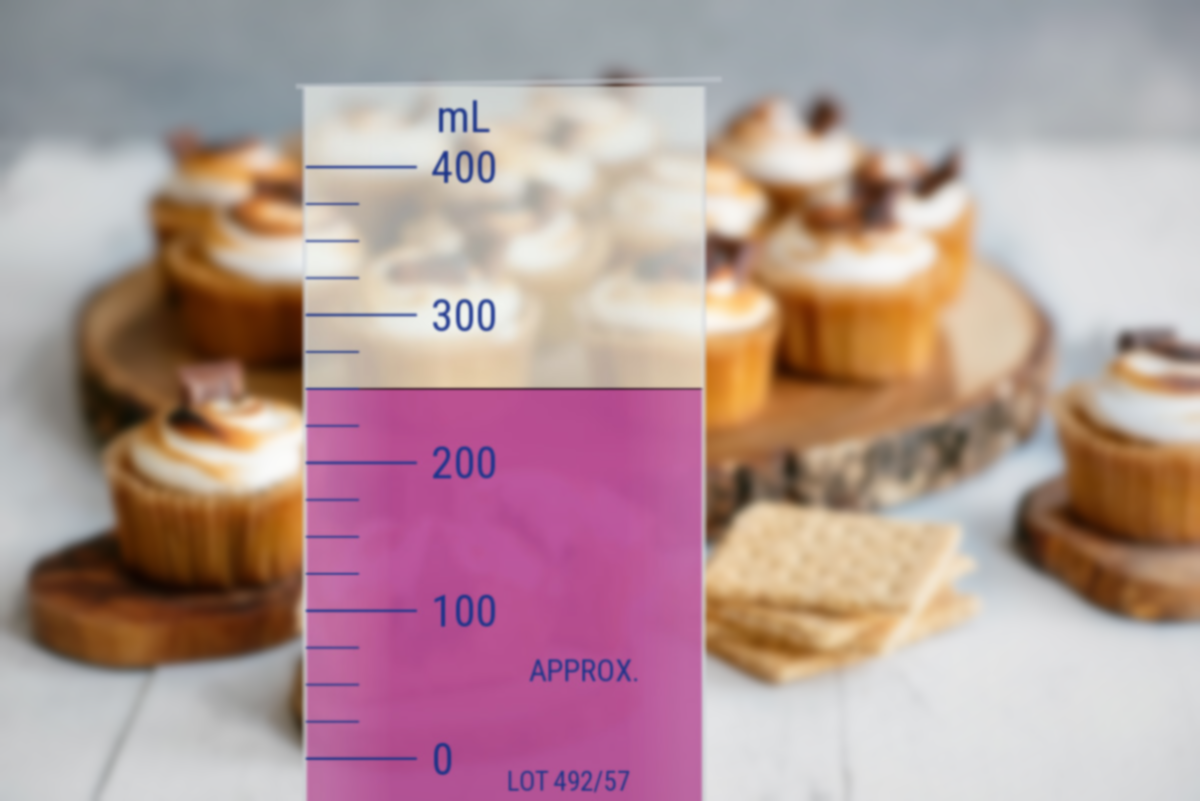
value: {"value": 250, "unit": "mL"}
